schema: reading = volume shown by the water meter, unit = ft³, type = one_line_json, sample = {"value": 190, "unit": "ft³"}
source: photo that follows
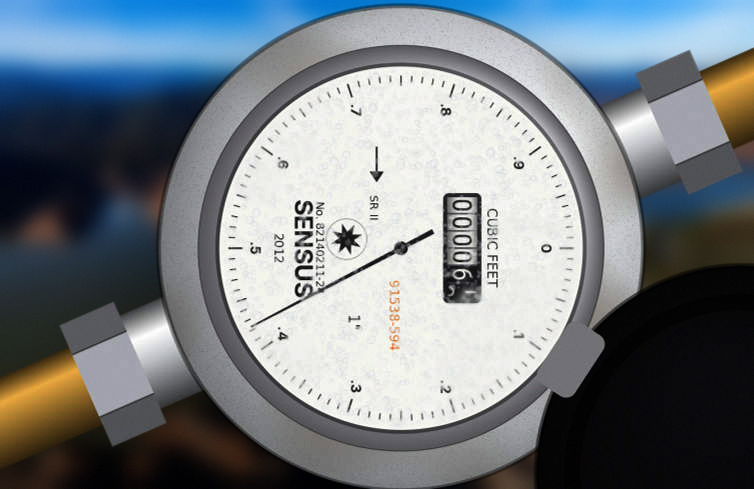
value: {"value": 61.42, "unit": "ft³"}
